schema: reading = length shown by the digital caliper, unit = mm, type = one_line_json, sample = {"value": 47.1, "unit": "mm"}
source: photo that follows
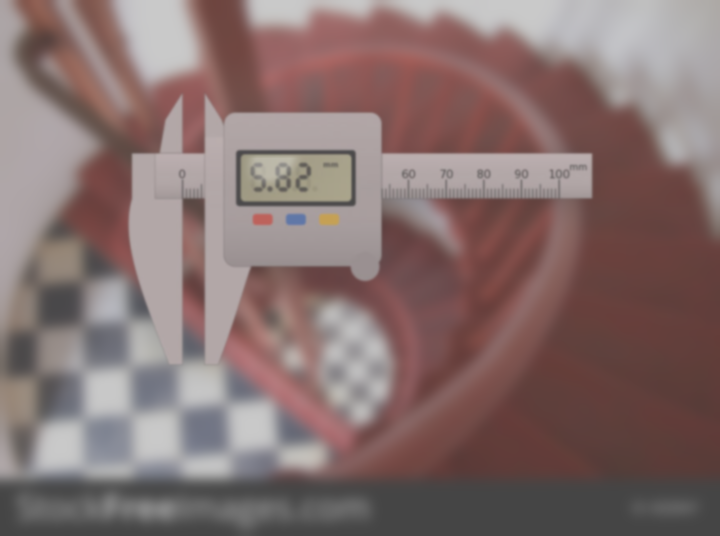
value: {"value": 5.82, "unit": "mm"}
